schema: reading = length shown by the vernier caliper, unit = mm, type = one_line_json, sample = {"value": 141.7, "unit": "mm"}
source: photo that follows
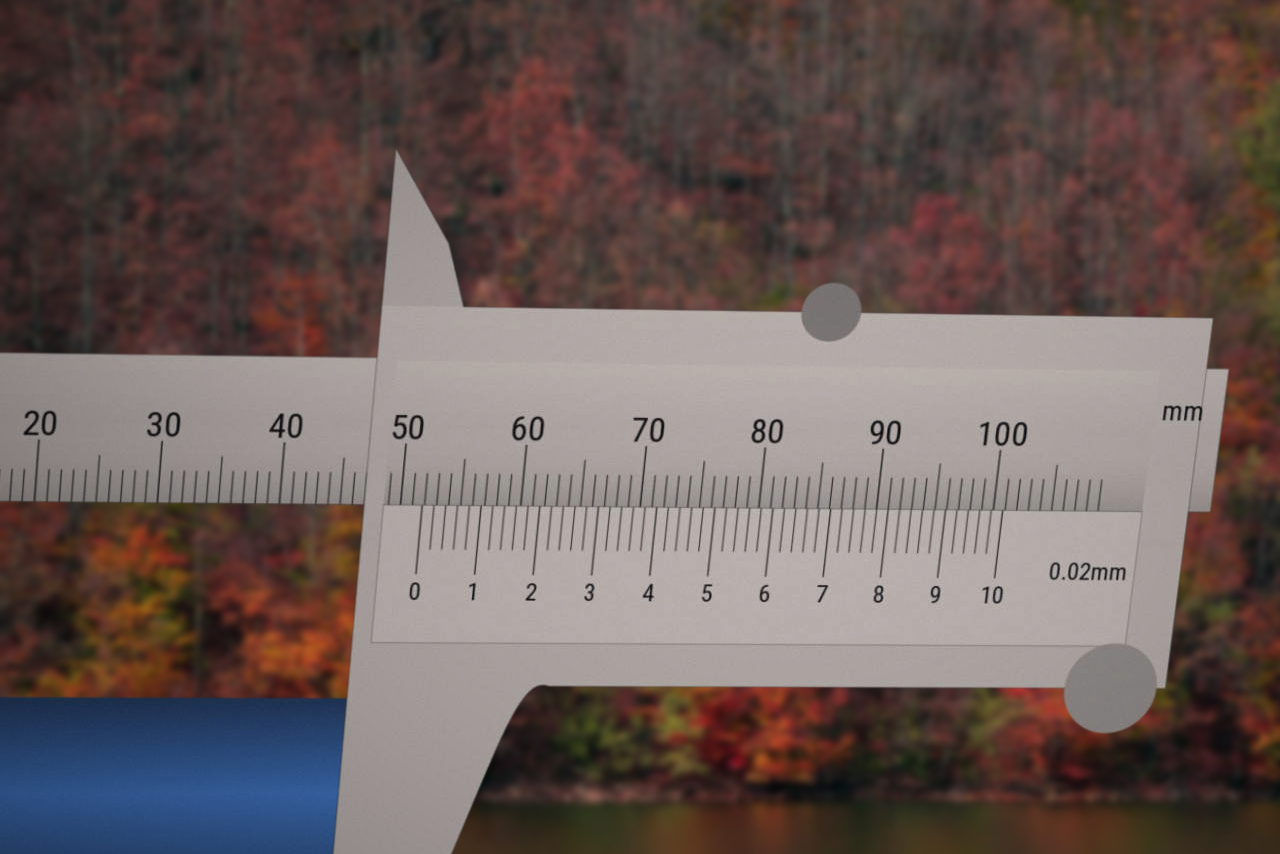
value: {"value": 51.8, "unit": "mm"}
